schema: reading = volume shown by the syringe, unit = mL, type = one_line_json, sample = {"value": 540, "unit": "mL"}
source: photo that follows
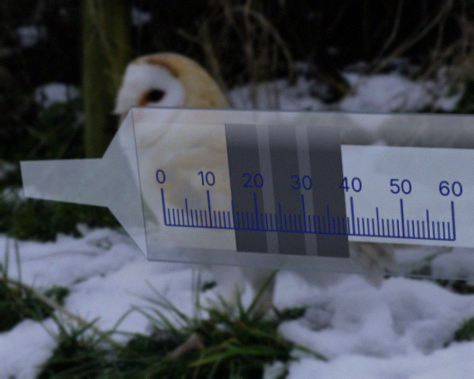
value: {"value": 15, "unit": "mL"}
